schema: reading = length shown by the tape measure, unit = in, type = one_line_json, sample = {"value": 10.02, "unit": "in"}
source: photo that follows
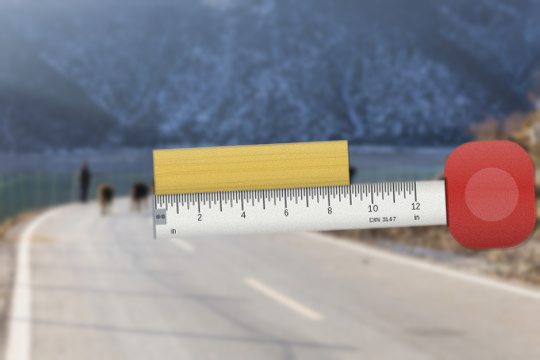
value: {"value": 9, "unit": "in"}
